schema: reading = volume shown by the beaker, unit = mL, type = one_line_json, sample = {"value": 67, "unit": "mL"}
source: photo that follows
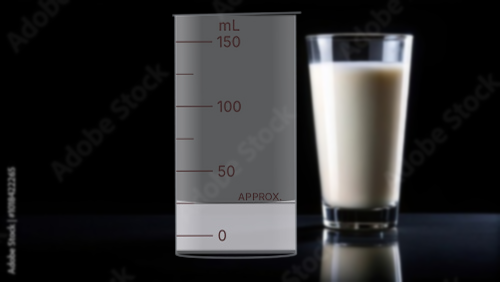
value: {"value": 25, "unit": "mL"}
